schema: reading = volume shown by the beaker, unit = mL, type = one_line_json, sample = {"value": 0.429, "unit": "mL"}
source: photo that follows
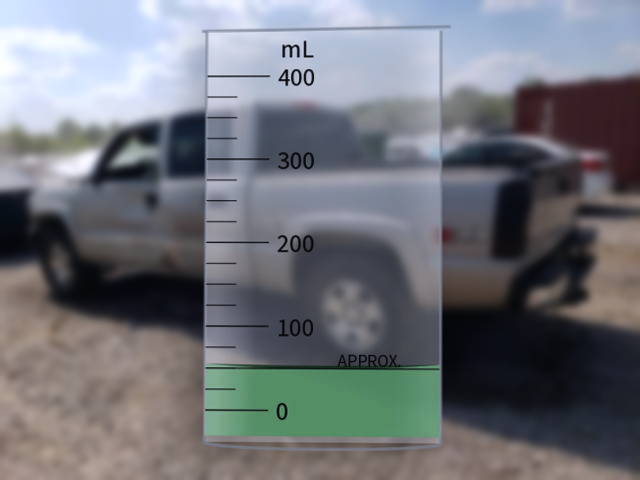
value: {"value": 50, "unit": "mL"}
